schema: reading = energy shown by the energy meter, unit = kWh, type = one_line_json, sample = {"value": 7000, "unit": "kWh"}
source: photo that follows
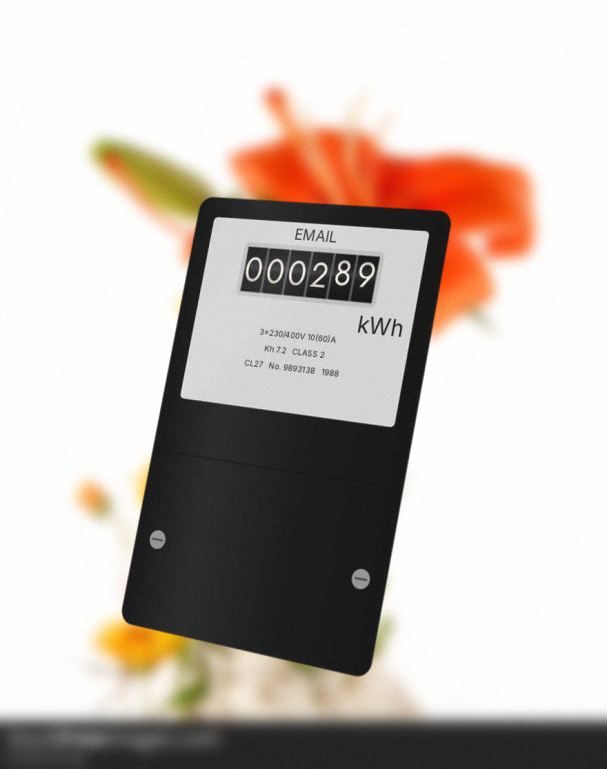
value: {"value": 289, "unit": "kWh"}
